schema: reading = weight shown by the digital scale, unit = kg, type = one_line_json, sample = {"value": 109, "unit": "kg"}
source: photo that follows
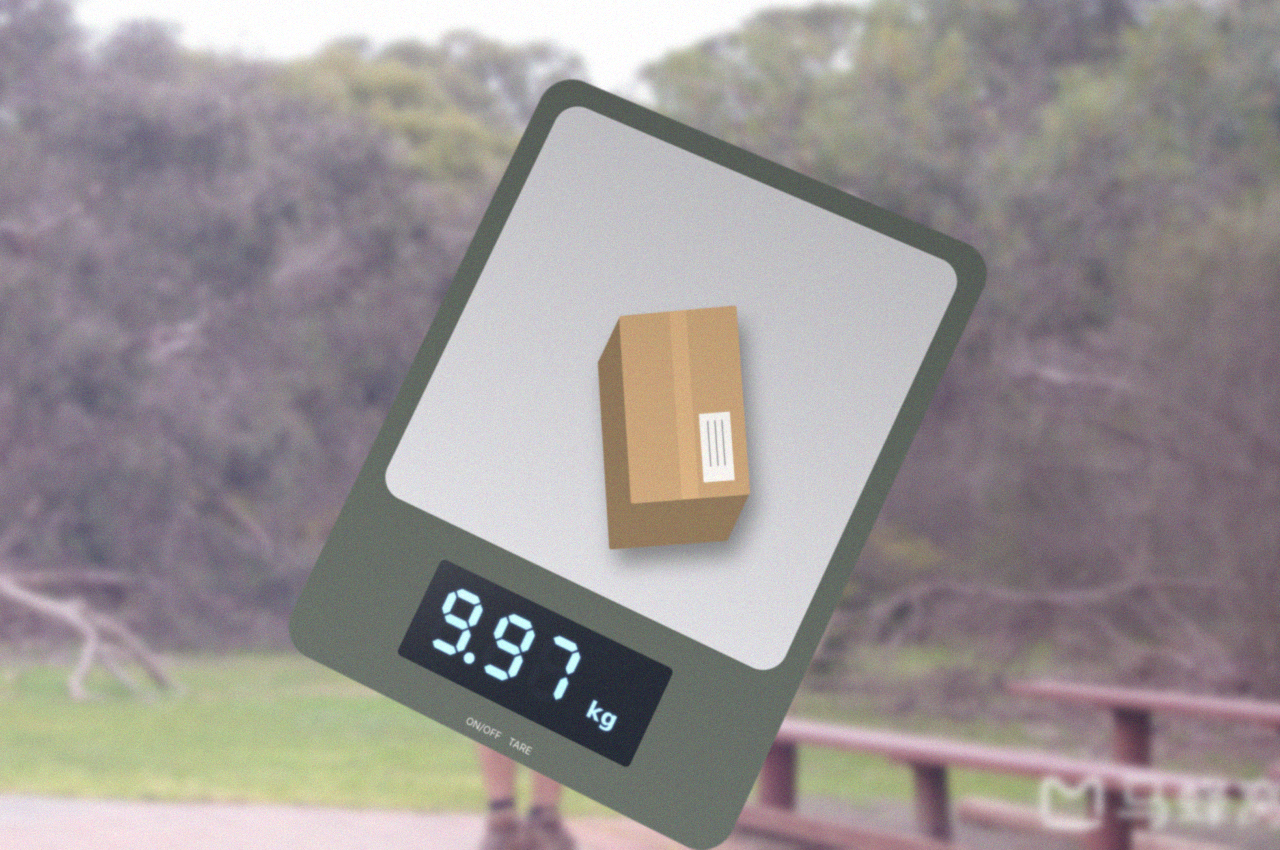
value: {"value": 9.97, "unit": "kg"}
